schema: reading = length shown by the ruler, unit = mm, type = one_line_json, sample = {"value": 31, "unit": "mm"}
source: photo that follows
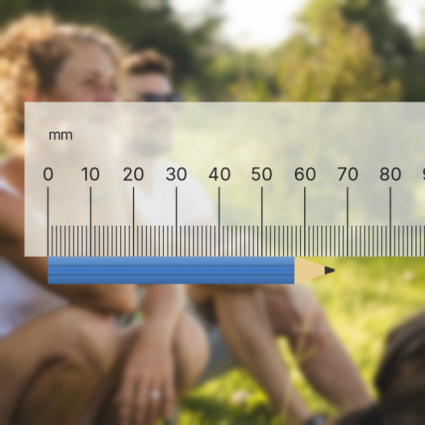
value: {"value": 67, "unit": "mm"}
